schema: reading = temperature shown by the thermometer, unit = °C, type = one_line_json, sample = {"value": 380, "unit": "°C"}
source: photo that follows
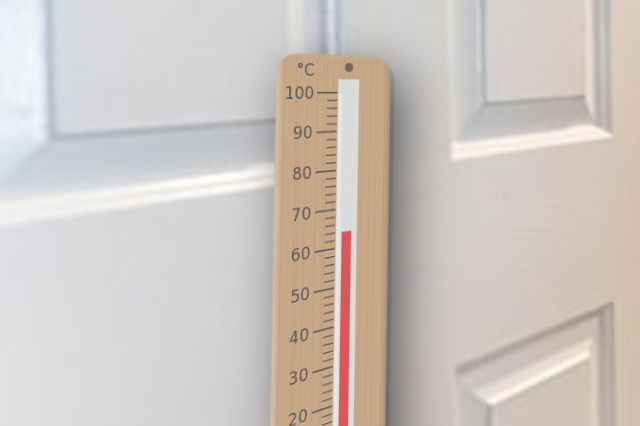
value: {"value": 64, "unit": "°C"}
